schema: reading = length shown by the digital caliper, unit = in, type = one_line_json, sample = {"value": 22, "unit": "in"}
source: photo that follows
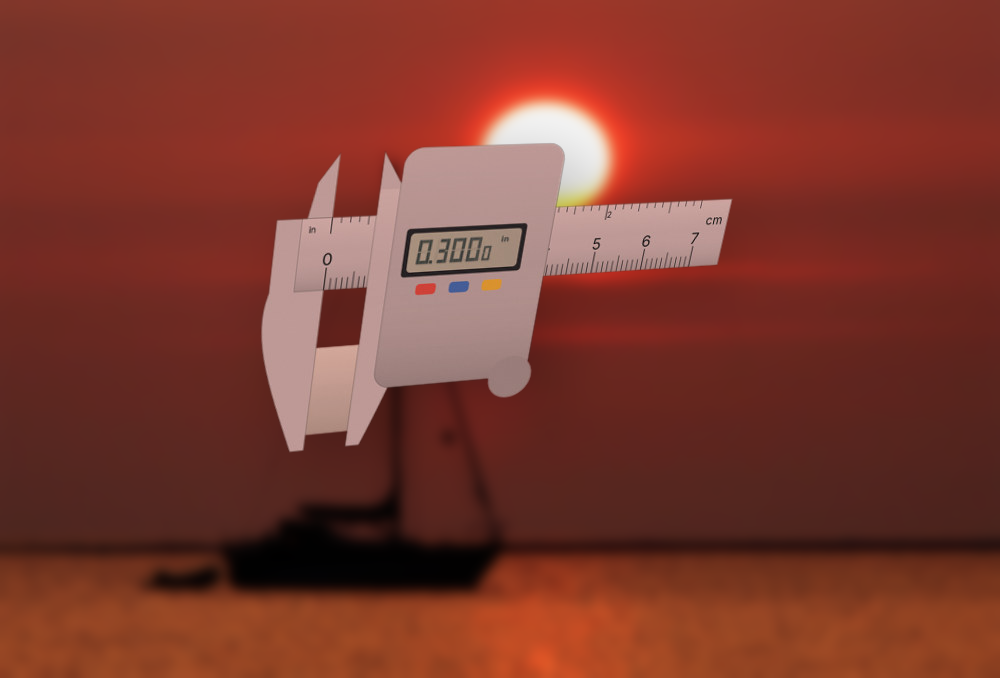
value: {"value": 0.3000, "unit": "in"}
